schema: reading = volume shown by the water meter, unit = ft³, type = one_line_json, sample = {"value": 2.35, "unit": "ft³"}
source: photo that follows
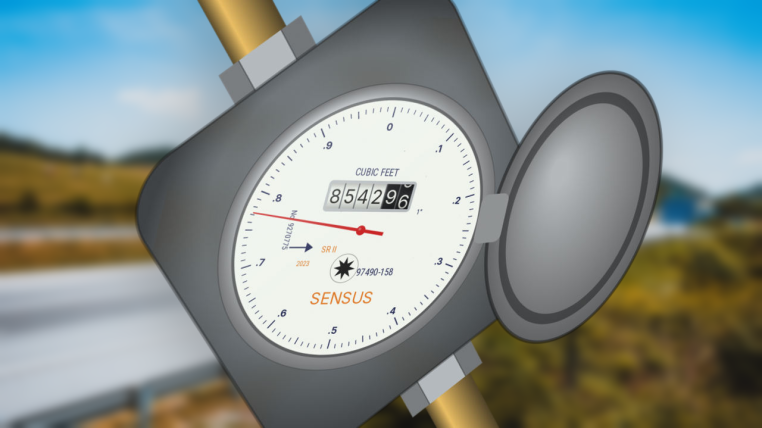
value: {"value": 854295.77, "unit": "ft³"}
